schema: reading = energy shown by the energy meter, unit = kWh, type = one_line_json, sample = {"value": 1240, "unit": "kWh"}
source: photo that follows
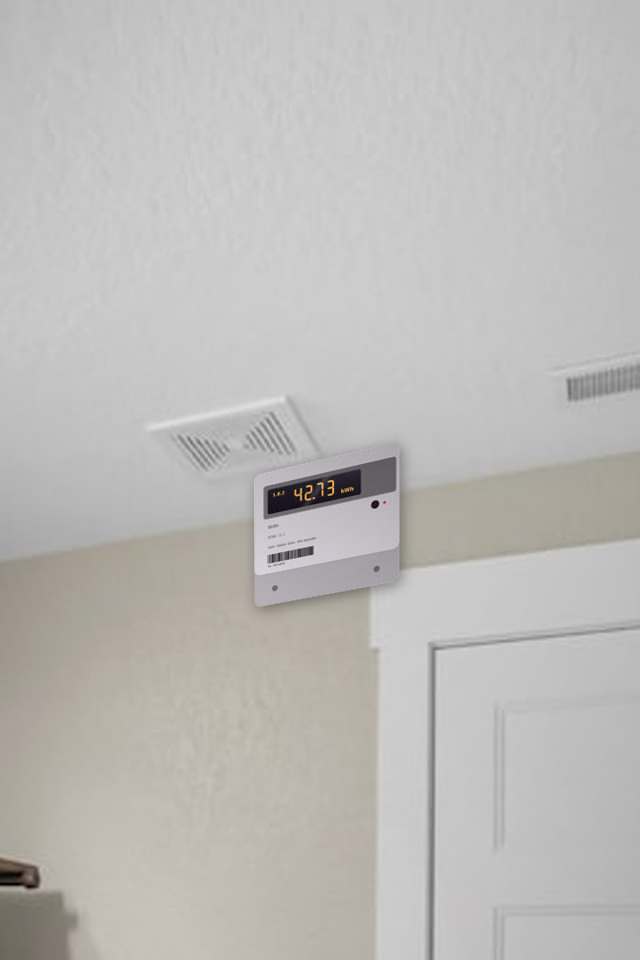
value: {"value": 42.73, "unit": "kWh"}
